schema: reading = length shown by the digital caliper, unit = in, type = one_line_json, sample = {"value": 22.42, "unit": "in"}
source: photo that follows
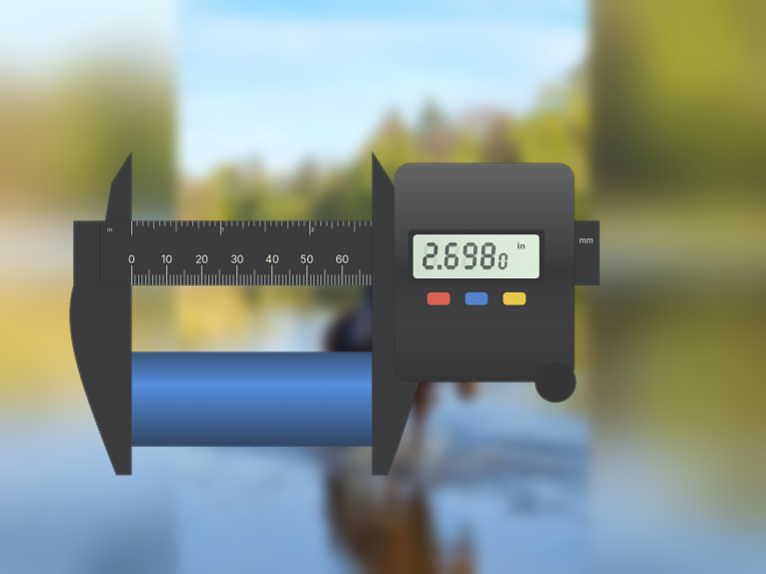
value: {"value": 2.6980, "unit": "in"}
